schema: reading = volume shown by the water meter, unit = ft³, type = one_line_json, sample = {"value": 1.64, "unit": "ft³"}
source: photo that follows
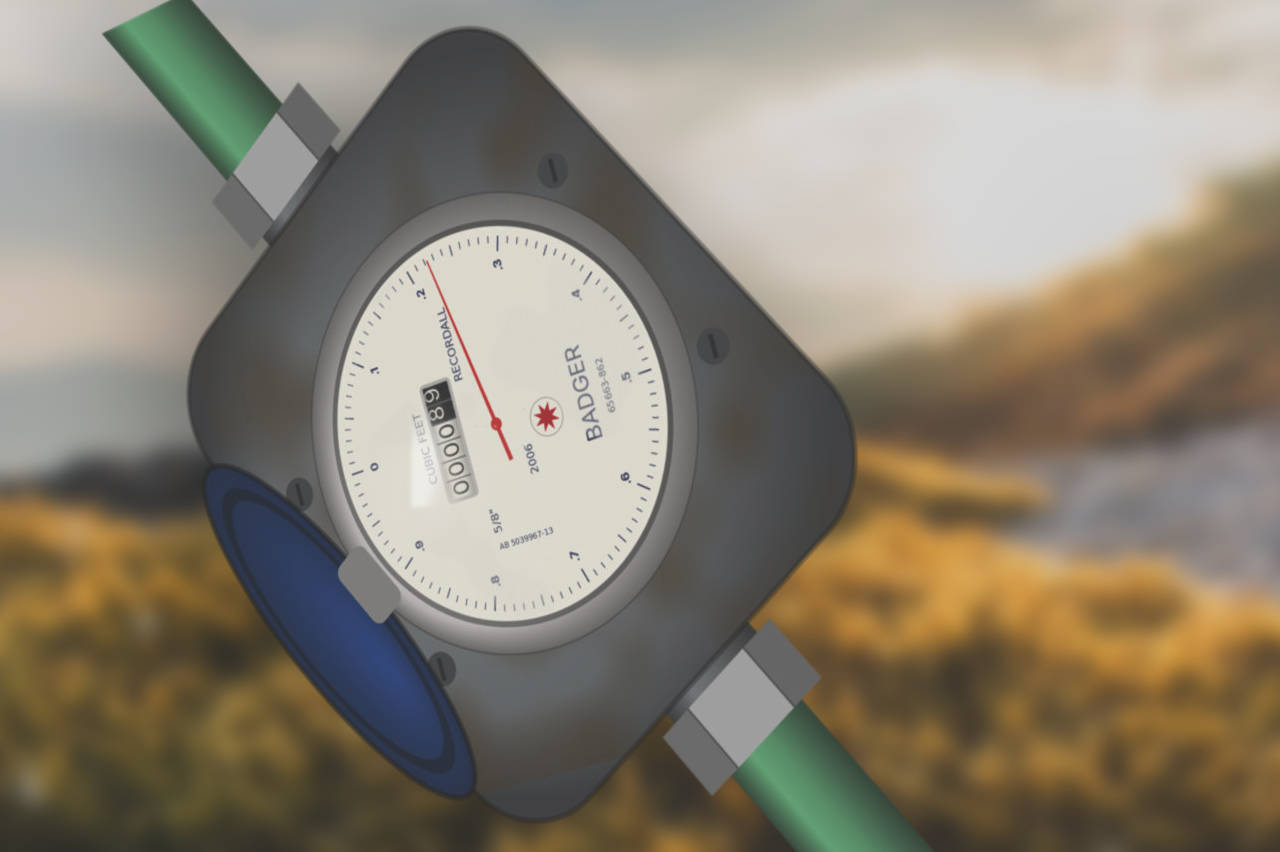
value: {"value": 89.22, "unit": "ft³"}
